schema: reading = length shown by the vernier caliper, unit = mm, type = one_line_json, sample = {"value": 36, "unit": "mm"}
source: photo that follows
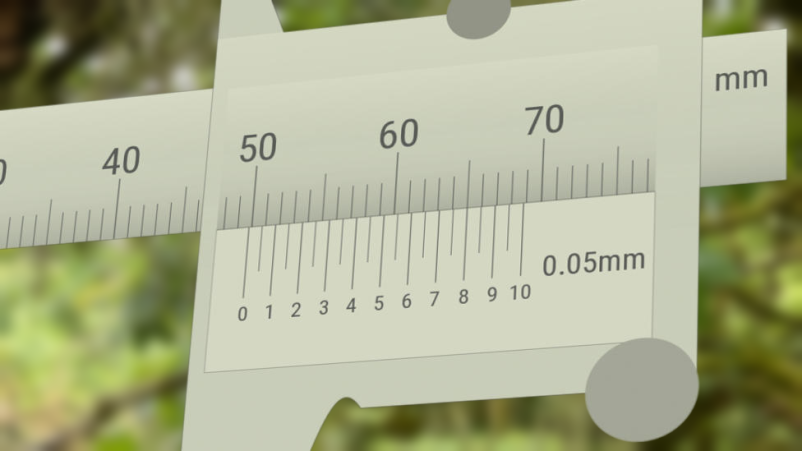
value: {"value": 49.8, "unit": "mm"}
